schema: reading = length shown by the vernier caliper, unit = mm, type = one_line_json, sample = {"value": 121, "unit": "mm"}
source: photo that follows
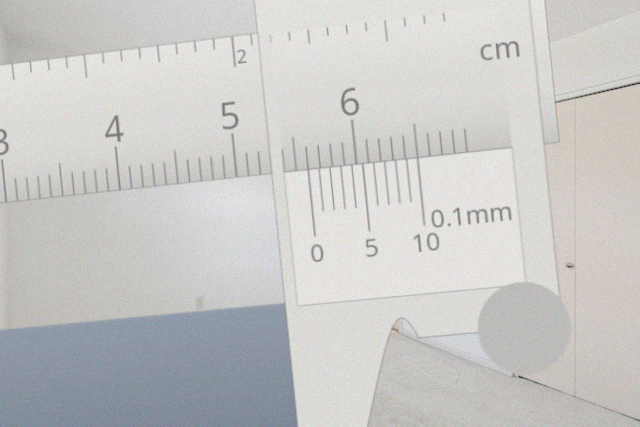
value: {"value": 56.0, "unit": "mm"}
